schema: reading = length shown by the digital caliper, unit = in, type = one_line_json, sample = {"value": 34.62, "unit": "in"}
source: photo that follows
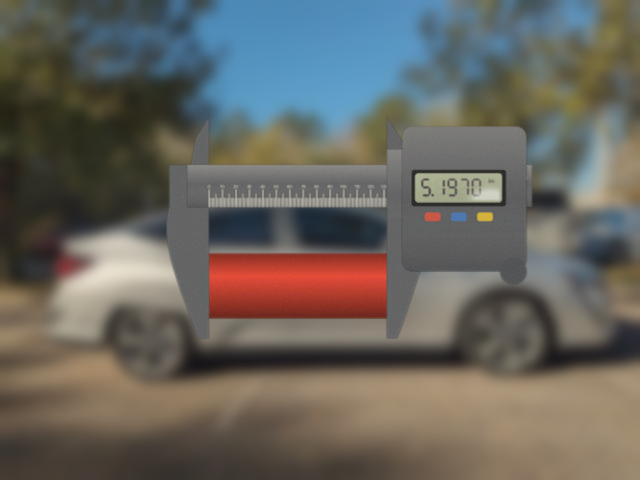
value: {"value": 5.1970, "unit": "in"}
